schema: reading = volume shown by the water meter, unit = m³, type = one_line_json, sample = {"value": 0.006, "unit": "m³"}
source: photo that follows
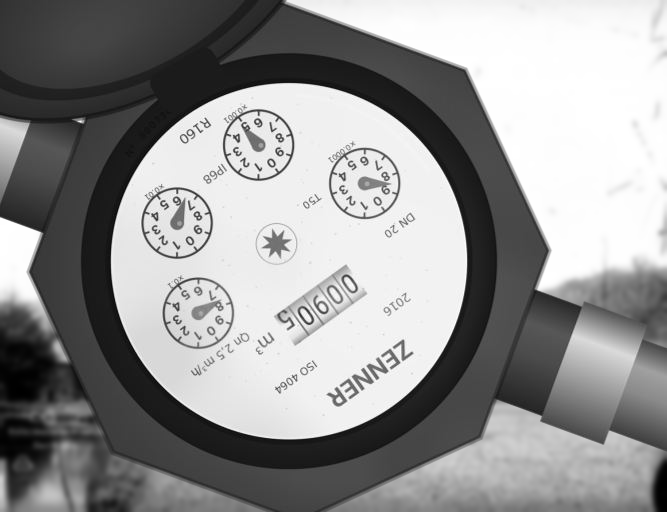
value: {"value": 904.7648, "unit": "m³"}
